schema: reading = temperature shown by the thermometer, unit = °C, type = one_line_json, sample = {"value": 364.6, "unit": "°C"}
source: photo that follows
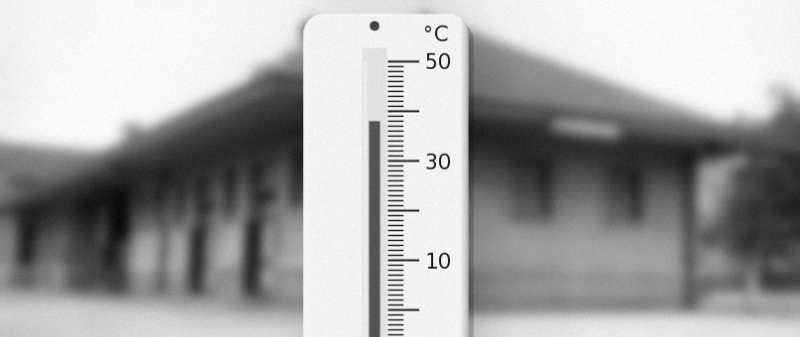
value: {"value": 38, "unit": "°C"}
